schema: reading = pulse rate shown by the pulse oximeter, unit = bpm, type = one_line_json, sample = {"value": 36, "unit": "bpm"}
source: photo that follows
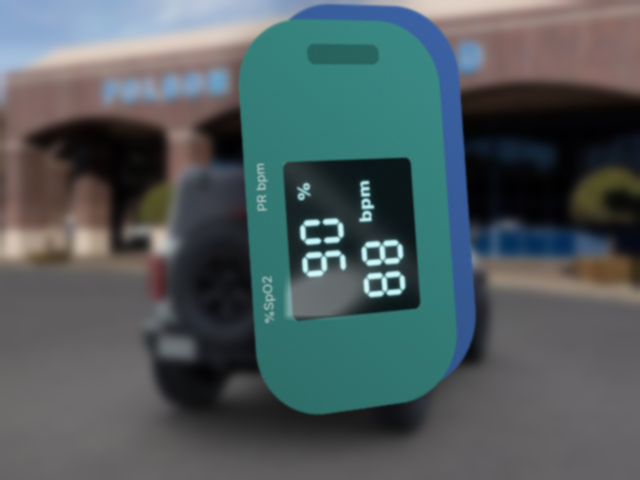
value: {"value": 88, "unit": "bpm"}
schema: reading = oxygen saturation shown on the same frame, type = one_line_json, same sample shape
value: {"value": 90, "unit": "%"}
